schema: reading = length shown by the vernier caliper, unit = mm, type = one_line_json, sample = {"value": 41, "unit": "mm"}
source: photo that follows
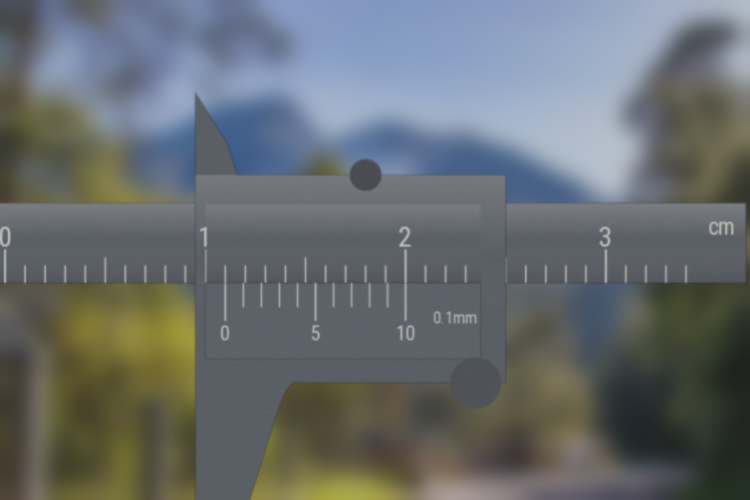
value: {"value": 11.0, "unit": "mm"}
